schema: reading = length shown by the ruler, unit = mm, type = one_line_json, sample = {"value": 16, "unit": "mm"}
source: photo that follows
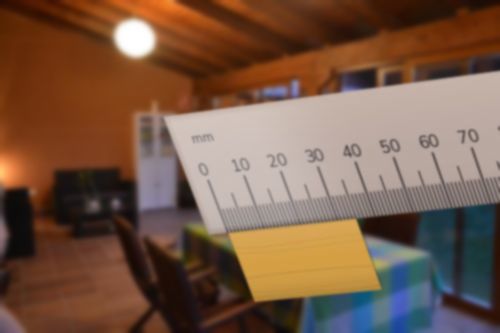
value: {"value": 35, "unit": "mm"}
